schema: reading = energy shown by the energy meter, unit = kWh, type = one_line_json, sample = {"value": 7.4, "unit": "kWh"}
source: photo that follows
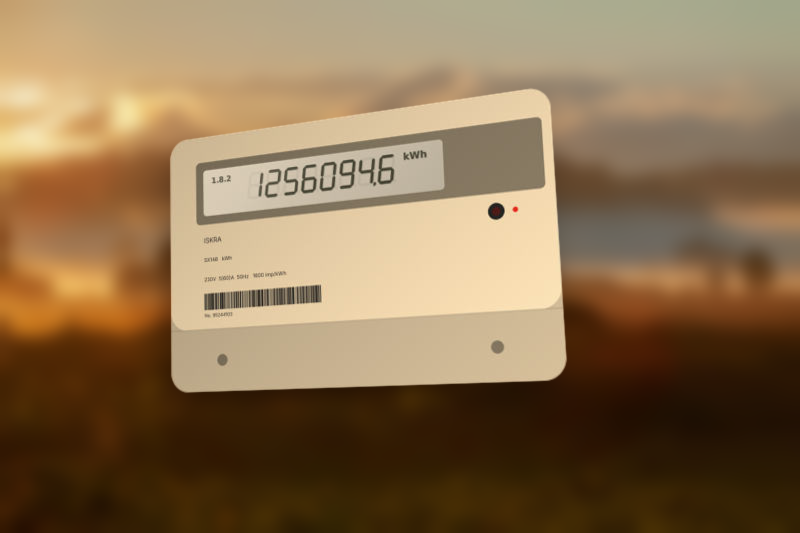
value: {"value": 1256094.6, "unit": "kWh"}
